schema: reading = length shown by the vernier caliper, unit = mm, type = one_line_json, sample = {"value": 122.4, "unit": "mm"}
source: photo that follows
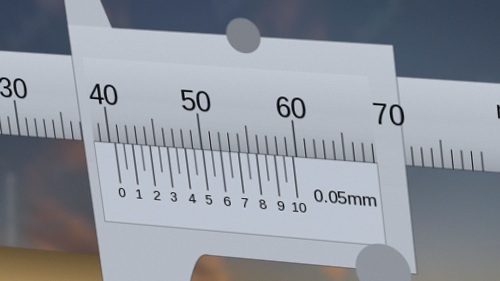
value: {"value": 40.6, "unit": "mm"}
